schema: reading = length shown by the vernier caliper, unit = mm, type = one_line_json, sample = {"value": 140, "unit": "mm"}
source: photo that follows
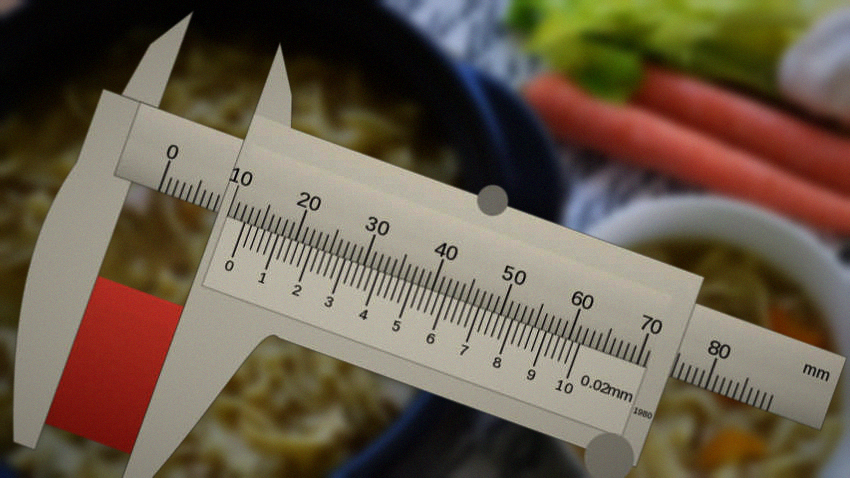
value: {"value": 12.6, "unit": "mm"}
